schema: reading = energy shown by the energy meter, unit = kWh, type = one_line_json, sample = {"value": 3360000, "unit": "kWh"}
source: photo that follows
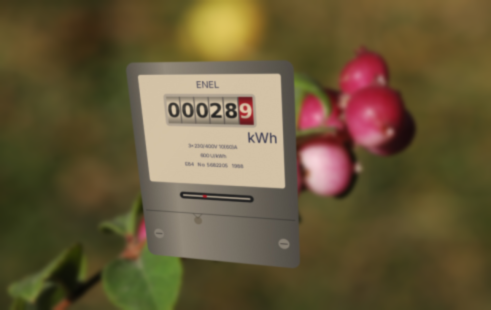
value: {"value": 28.9, "unit": "kWh"}
